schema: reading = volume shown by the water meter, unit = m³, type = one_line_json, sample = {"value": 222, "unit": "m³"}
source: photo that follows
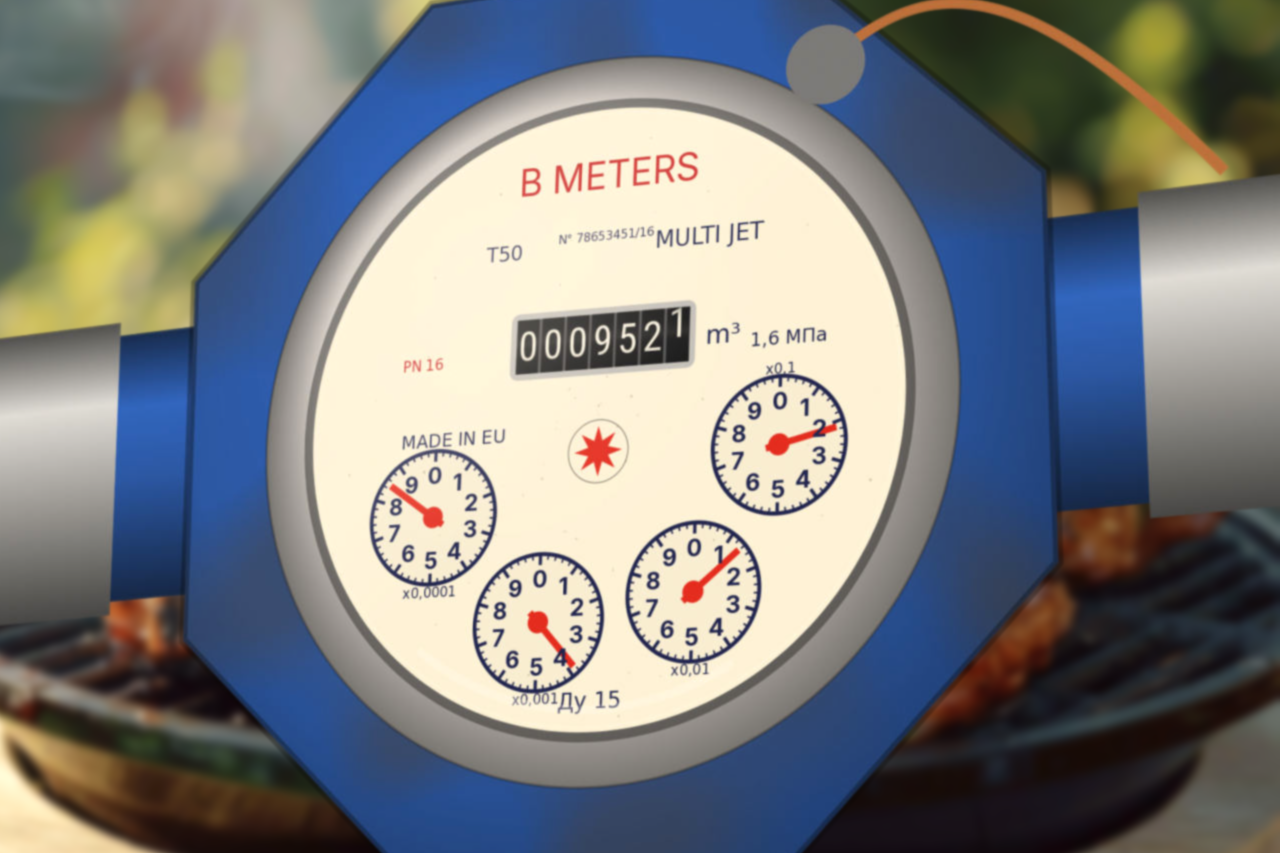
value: {"value": 9521.2138, "unit": "m³"}
